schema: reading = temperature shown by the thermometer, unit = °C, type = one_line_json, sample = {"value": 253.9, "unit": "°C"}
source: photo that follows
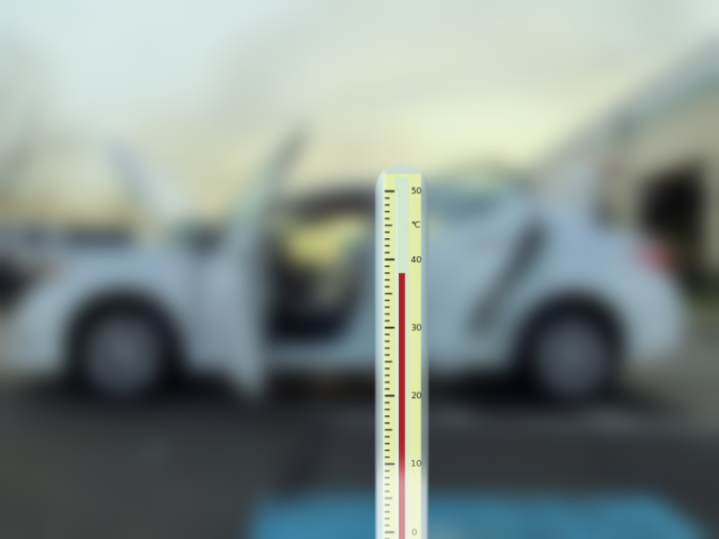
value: {"value": 38, "unit": "°C"}
